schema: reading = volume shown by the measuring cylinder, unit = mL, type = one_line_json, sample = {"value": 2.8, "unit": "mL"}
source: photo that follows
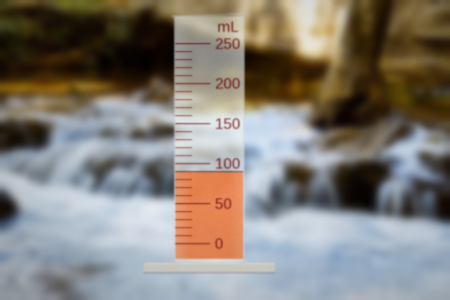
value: {"value": 90, "unit": "mL"}
